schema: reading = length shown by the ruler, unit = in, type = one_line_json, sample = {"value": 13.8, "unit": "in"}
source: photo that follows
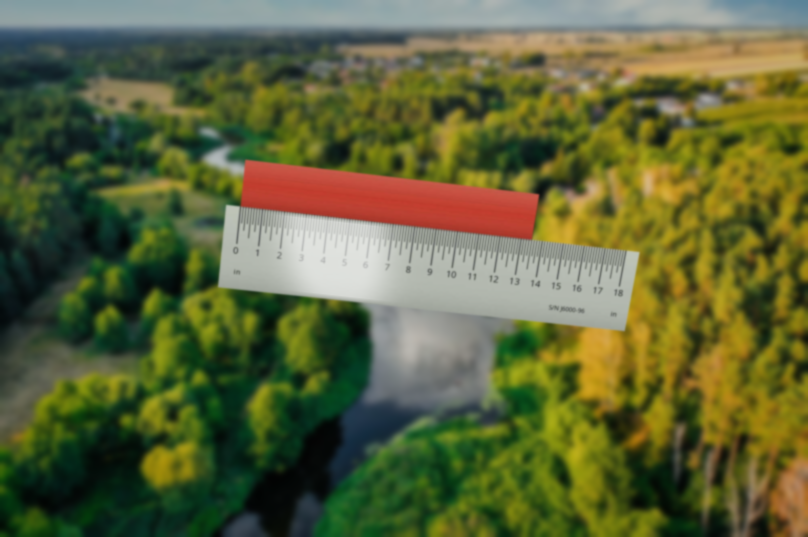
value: {"value": 13.5, "unit": "in"}
